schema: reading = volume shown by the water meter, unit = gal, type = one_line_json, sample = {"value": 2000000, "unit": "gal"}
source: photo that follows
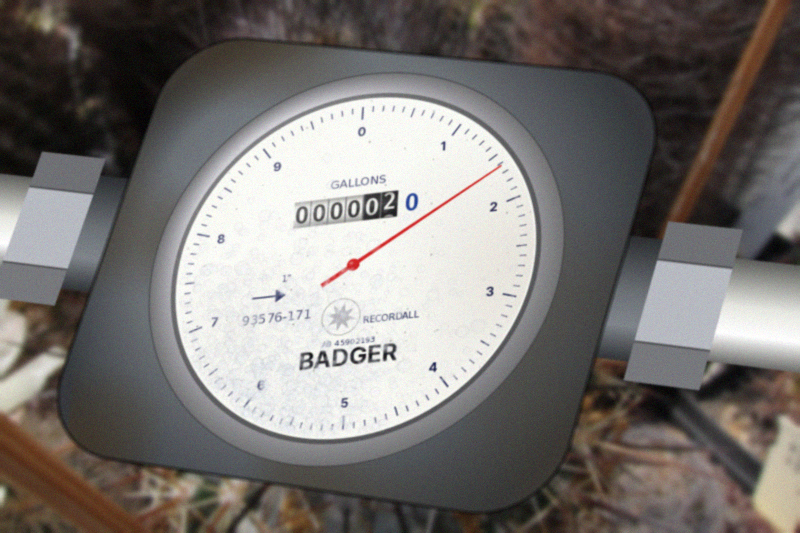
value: {"value": 21.6, "unit": "gal"}
